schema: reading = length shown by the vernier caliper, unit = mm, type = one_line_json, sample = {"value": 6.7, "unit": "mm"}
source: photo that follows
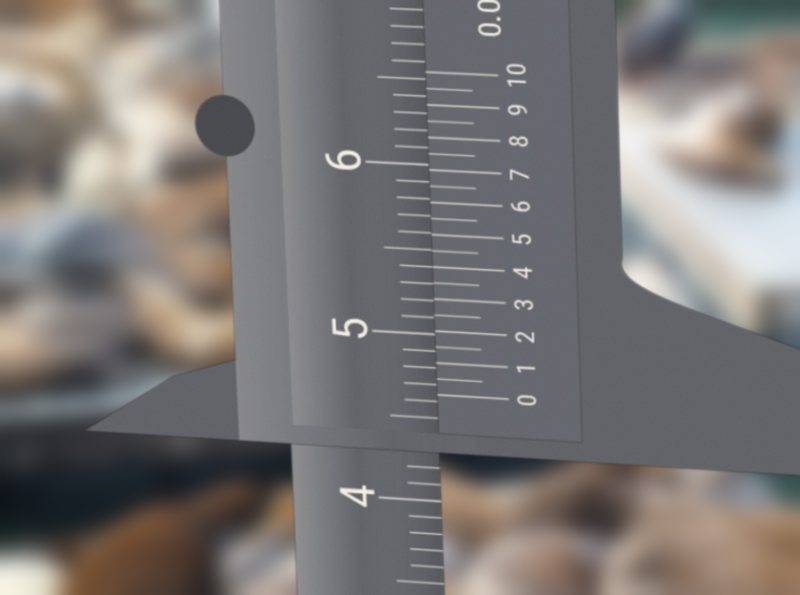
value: {"value": 46.4, "unit": "mm"}
